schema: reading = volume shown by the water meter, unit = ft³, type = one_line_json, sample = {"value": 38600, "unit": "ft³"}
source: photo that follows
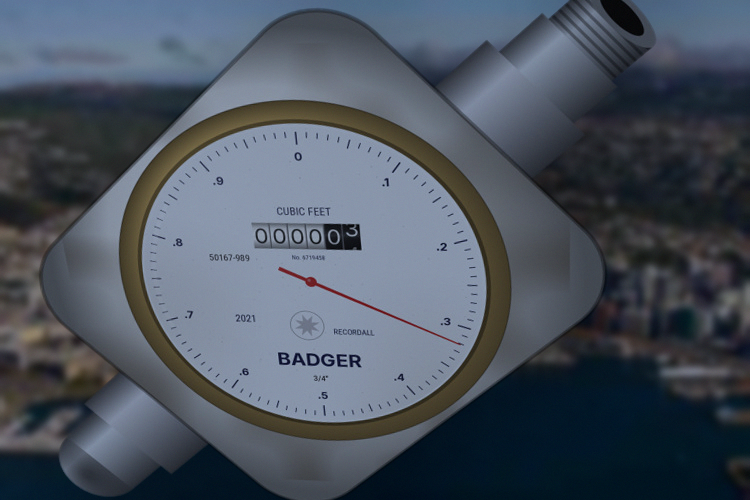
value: {"value": 3.32, "unit": "ft³"}
